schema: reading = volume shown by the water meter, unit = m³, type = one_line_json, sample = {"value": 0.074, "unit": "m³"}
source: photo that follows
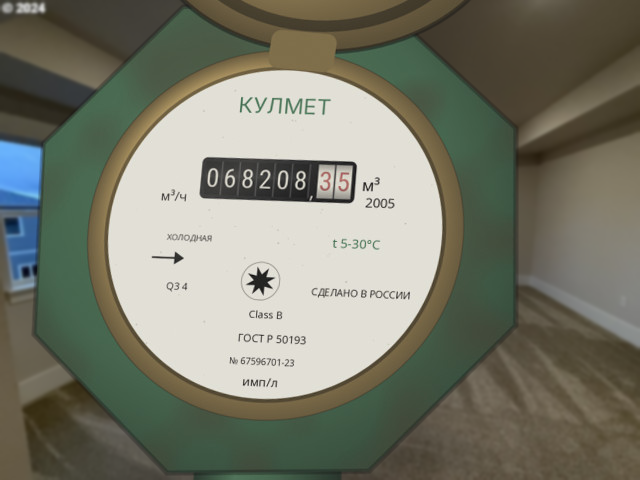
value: {"value": 68208.35, "unit": "m³"}
